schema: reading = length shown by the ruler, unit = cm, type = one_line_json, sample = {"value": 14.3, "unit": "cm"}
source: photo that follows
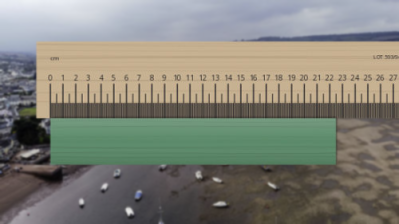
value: {"value": 22.5, "unit": "cm"}
